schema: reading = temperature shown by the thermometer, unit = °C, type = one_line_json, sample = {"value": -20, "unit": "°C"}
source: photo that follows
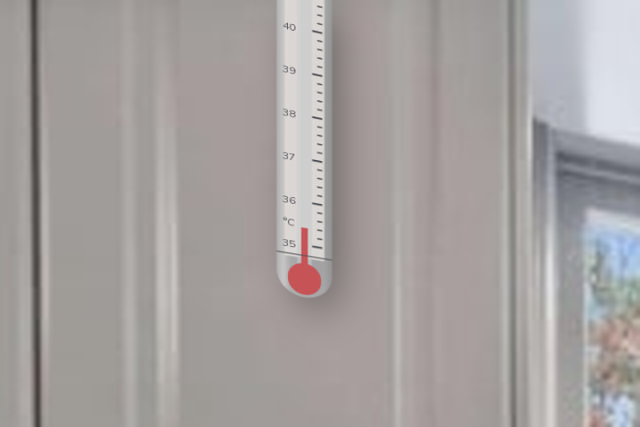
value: {"value": 35.4, "unit": "°C"}
